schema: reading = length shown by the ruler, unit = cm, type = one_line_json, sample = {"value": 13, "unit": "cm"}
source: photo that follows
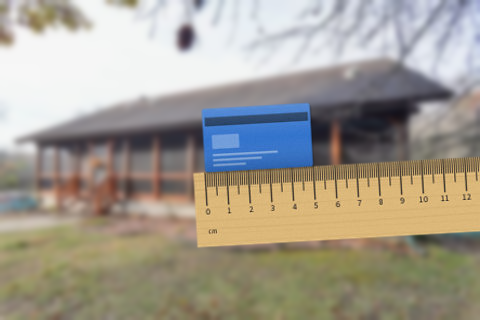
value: {"value": 5, "unit": "cm"}
